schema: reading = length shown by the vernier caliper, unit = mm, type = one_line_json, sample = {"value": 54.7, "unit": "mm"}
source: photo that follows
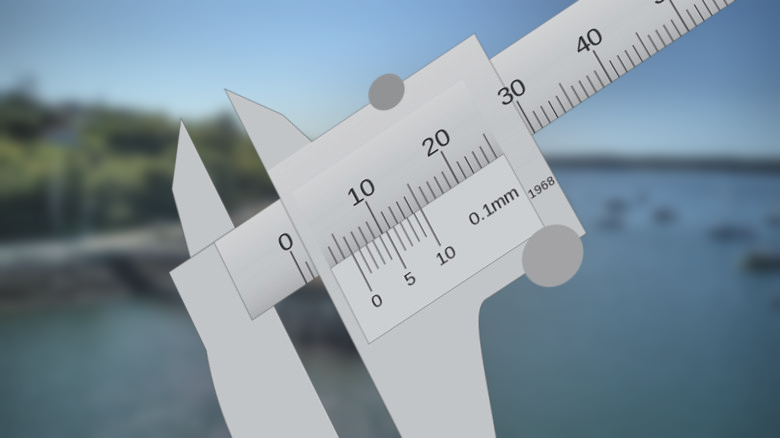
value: {"value": 6.0, "unit": "mm"}
